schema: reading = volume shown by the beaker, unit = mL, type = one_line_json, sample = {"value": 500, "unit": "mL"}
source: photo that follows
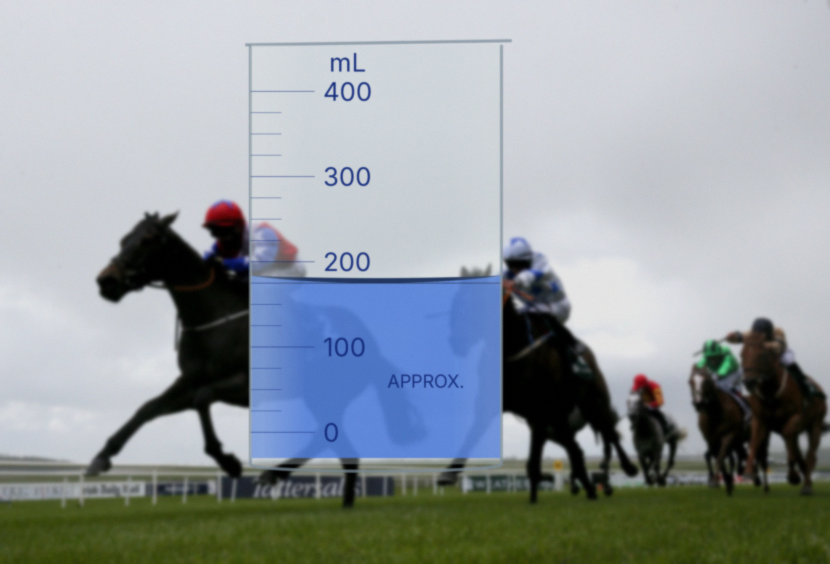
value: {"value": 175, "unit": "mL"}
